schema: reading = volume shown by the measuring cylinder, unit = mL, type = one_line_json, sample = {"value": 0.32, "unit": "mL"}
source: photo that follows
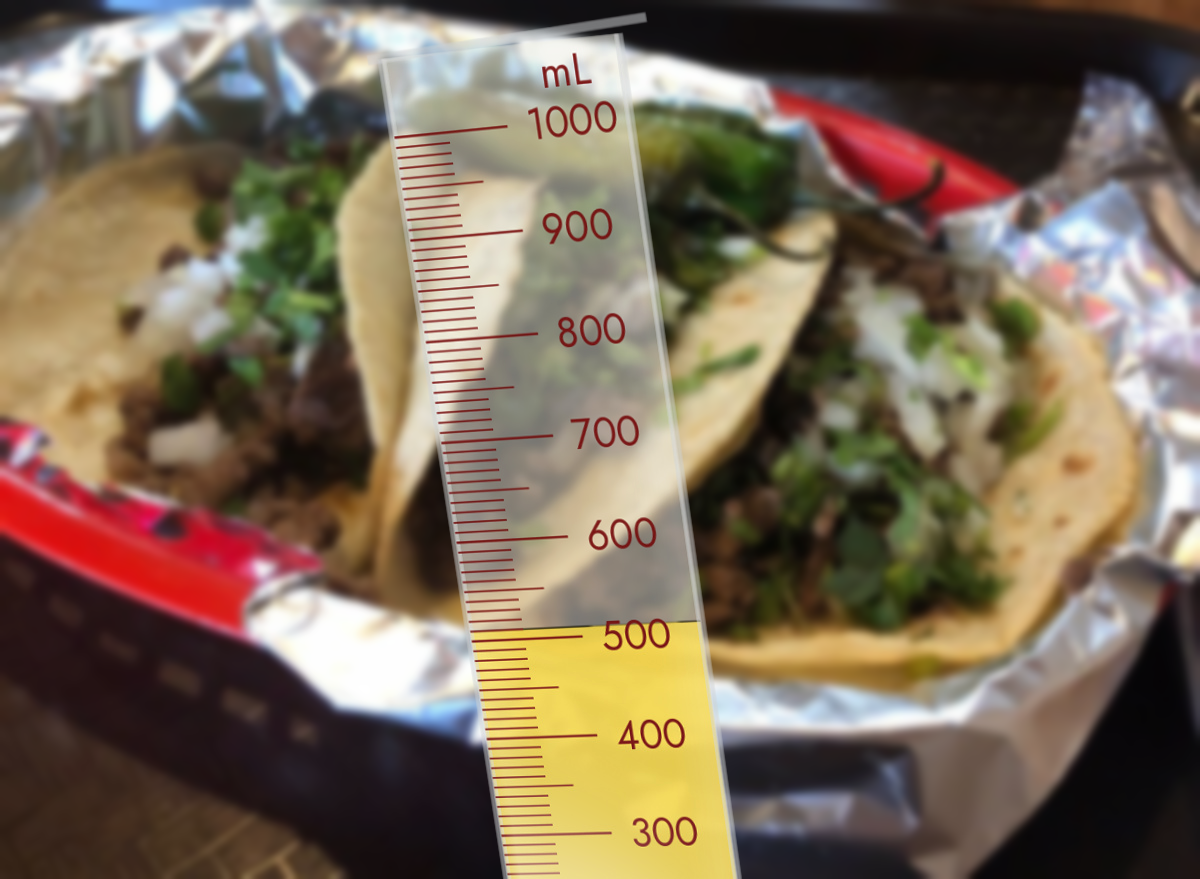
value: {"value": 510, "unit": "mL"}
